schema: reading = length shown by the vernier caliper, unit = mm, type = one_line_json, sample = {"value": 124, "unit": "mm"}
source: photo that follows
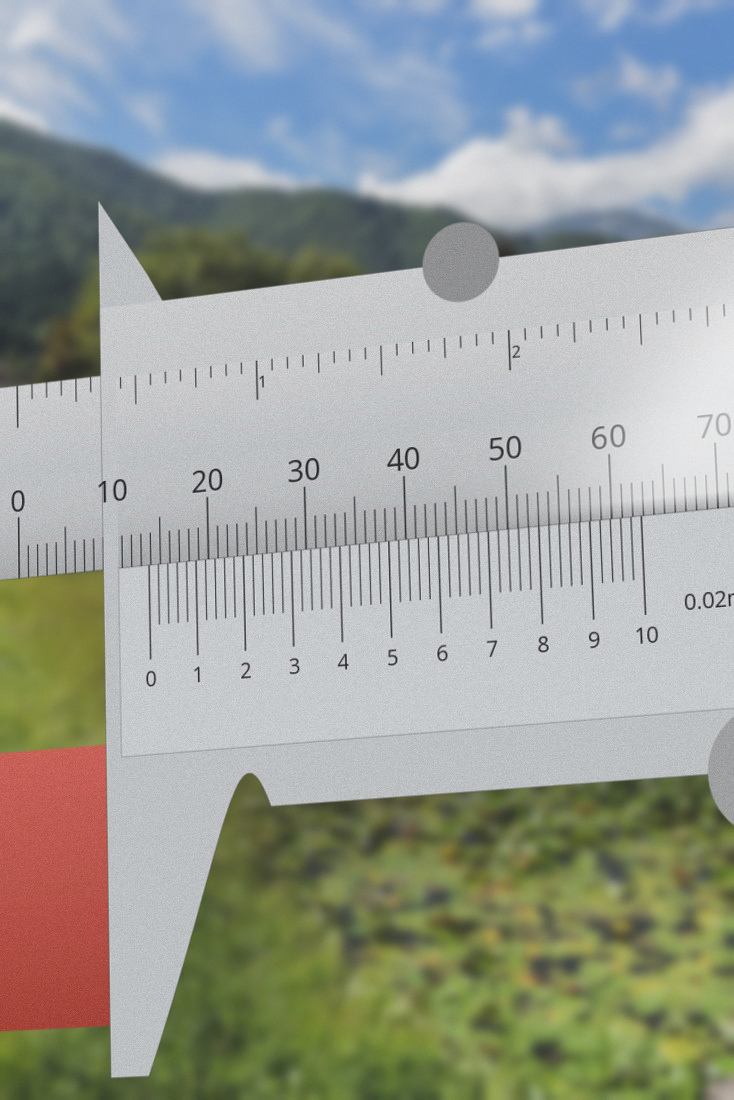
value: {"value": 13.8, "unit": "mm"}
